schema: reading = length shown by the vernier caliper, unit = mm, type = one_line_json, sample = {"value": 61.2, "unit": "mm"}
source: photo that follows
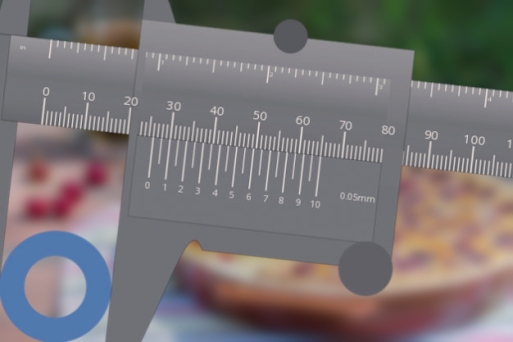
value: {"value": 26.0, "unit": "mm"}
